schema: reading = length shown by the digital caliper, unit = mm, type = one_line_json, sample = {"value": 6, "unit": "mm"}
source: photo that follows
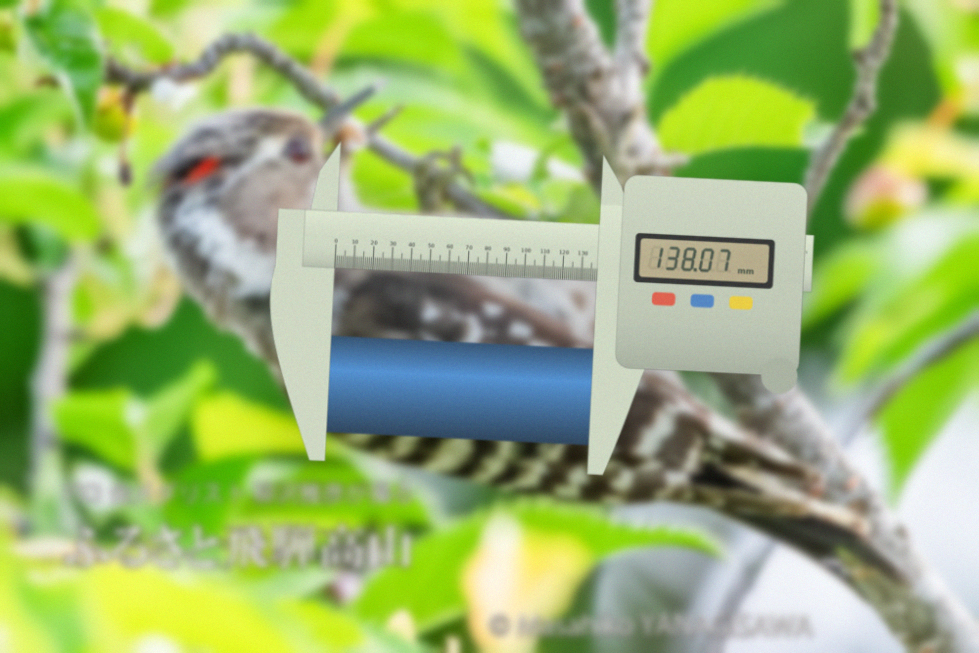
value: {"value": 138.07, "unit": "mm"}
